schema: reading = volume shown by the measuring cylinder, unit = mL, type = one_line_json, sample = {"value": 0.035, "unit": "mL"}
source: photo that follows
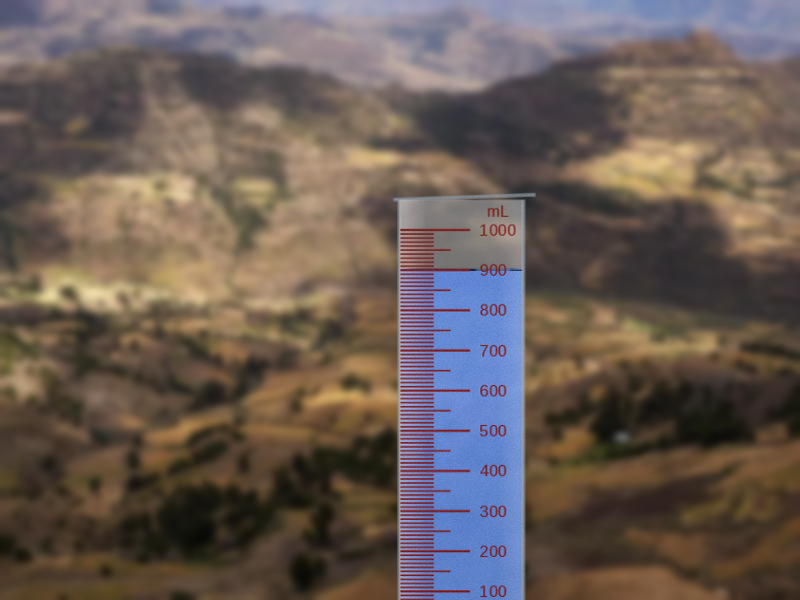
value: {"value": 900, "unit": "mL"}
